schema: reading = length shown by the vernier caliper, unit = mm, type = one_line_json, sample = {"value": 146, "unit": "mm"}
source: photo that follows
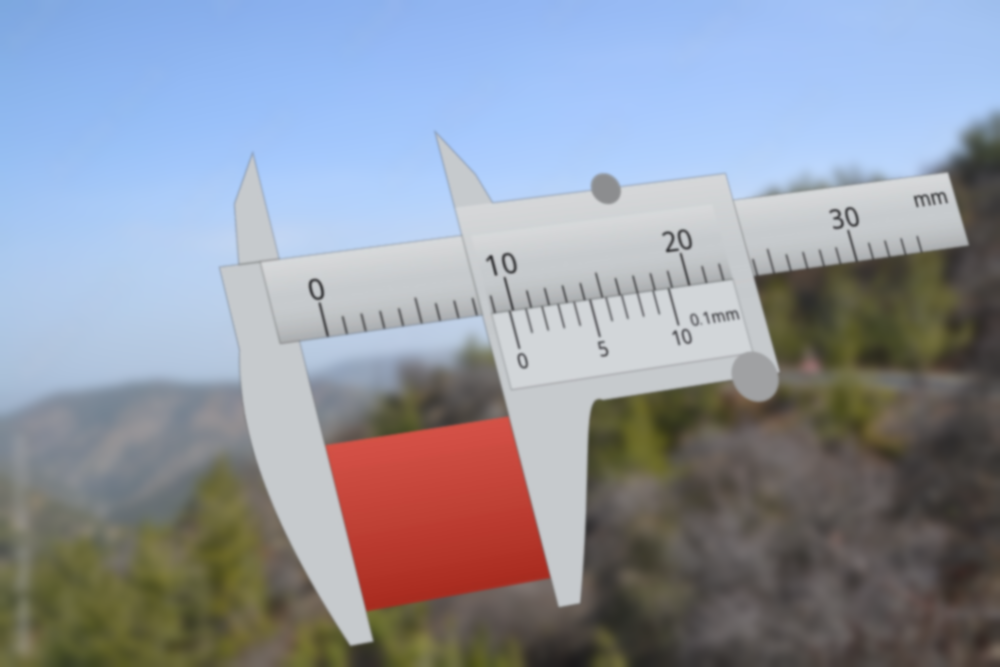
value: {"value": 9.8, "unit": "mm"}
